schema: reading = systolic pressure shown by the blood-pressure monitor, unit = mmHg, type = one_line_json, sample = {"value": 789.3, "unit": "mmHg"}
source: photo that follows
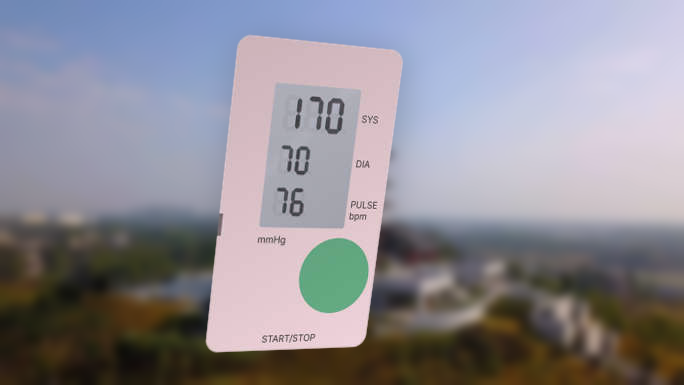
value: {"value": 170, "unit": "mmHg"}
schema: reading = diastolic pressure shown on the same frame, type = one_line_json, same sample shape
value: {"value": 70, "unit": "mmHg"}
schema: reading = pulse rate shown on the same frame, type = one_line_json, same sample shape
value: {"value": 76, "unit": "bpm"}
